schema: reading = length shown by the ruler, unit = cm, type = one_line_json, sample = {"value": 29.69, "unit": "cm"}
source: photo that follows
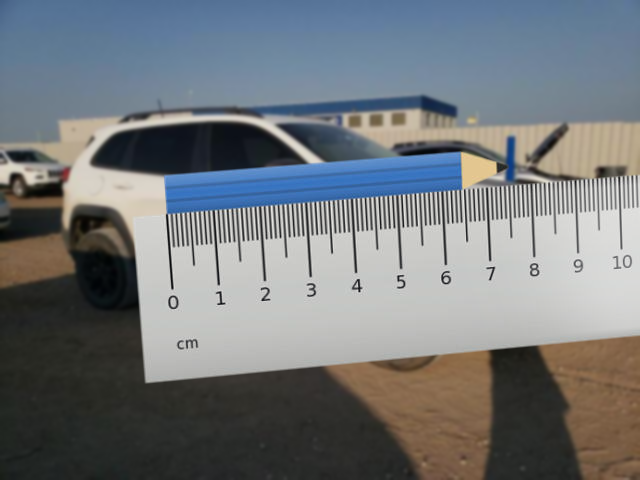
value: {"value": 7.5, "unit": "cm"}
